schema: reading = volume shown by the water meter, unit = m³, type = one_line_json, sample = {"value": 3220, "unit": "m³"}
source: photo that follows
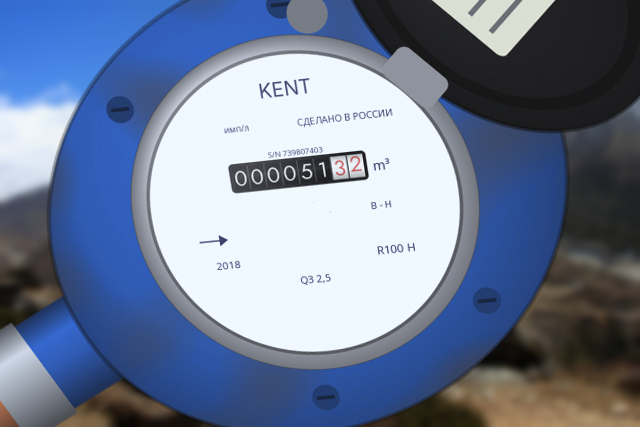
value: {"value": 51.32, "unit": "m³"}
